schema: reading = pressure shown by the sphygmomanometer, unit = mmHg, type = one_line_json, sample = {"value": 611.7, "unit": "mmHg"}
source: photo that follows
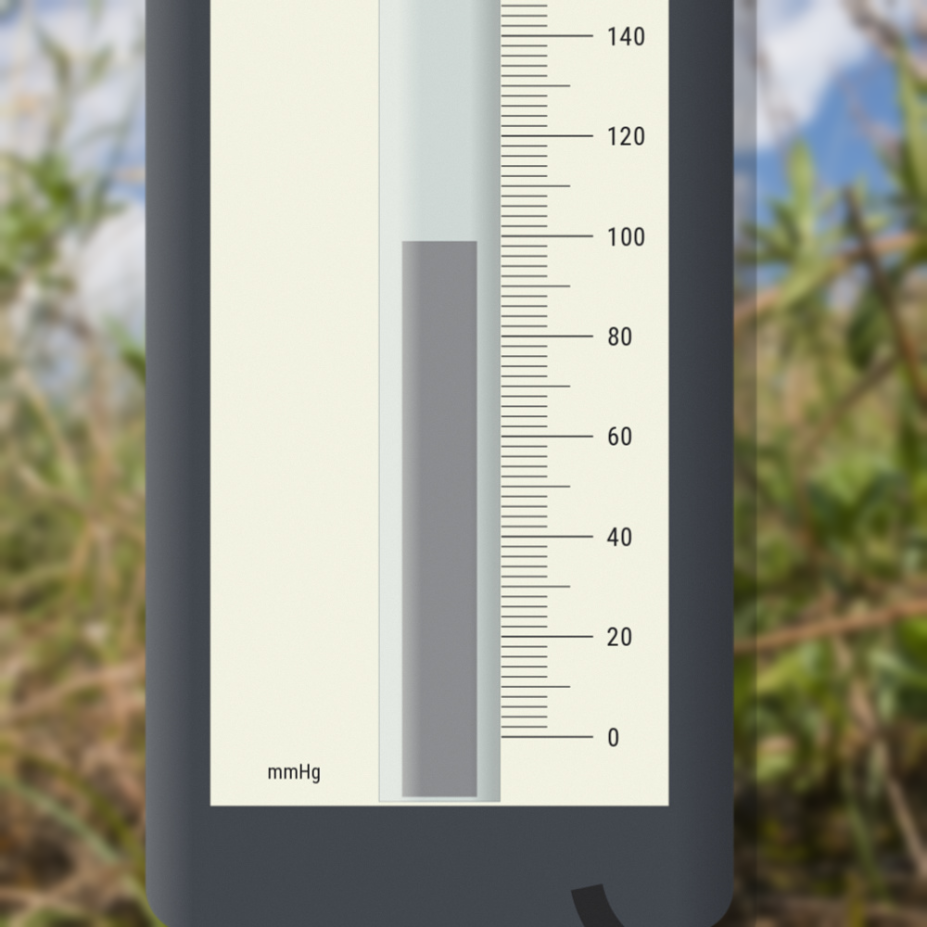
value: {"value": 99, "unit": "mmHg"}
